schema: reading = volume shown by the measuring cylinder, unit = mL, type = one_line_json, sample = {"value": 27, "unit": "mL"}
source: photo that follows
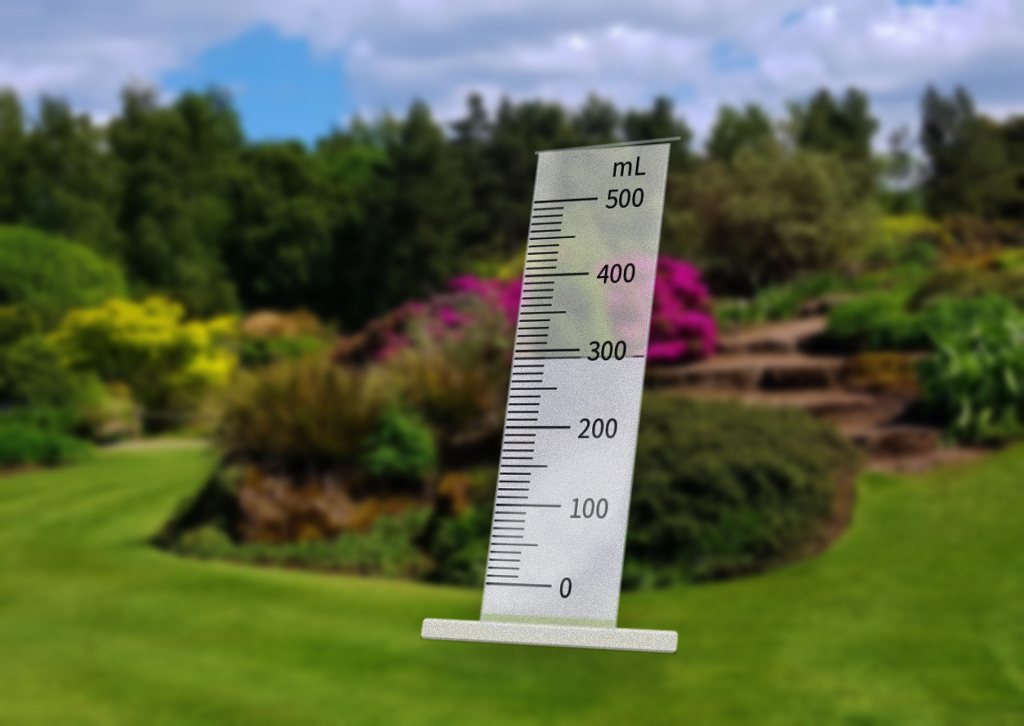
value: {"value": 290, "unit": "mL"}
